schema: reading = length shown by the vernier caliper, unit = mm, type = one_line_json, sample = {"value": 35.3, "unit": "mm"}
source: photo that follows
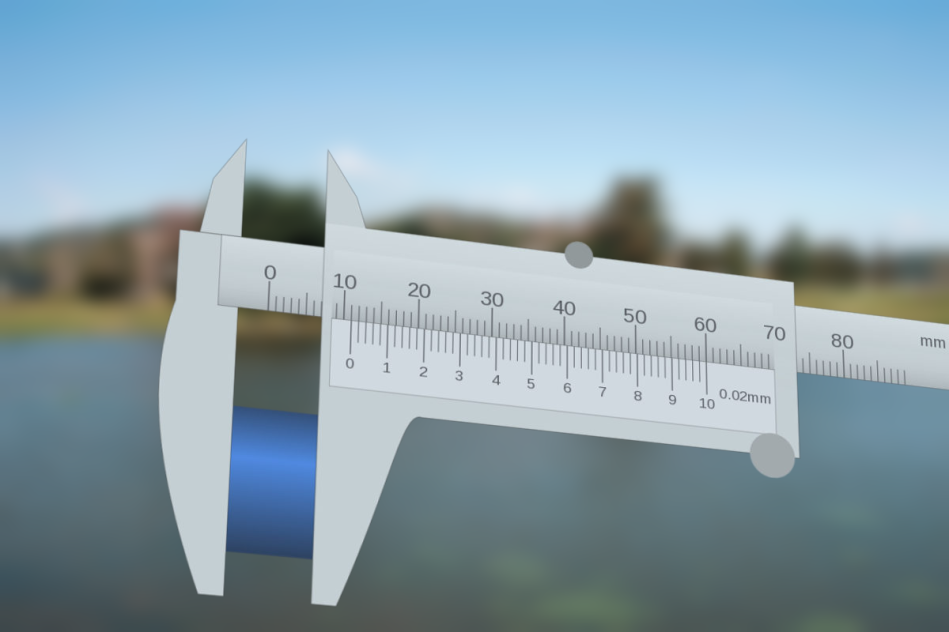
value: {"value": 11.0, "unit": "mm"}
